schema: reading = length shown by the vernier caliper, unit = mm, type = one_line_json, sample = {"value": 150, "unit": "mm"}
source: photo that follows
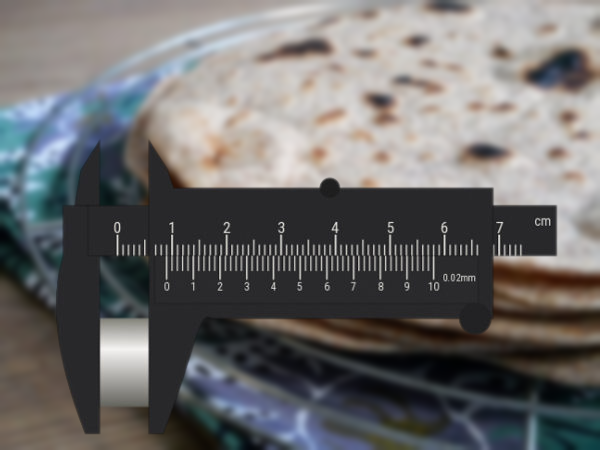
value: {"value": 9.0, "unit": "mm"}
